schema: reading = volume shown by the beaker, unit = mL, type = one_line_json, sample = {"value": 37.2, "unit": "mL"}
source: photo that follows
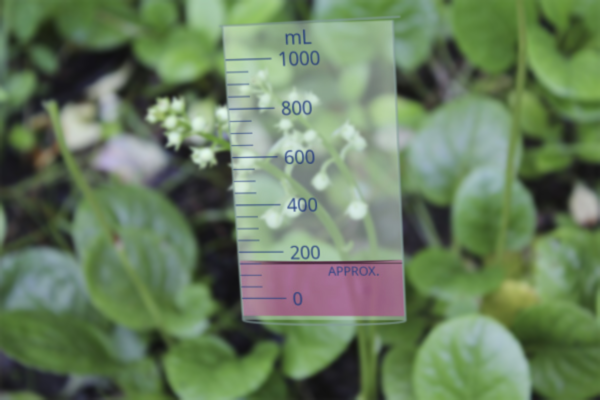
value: {"value": 150, "unit": "mL"}
